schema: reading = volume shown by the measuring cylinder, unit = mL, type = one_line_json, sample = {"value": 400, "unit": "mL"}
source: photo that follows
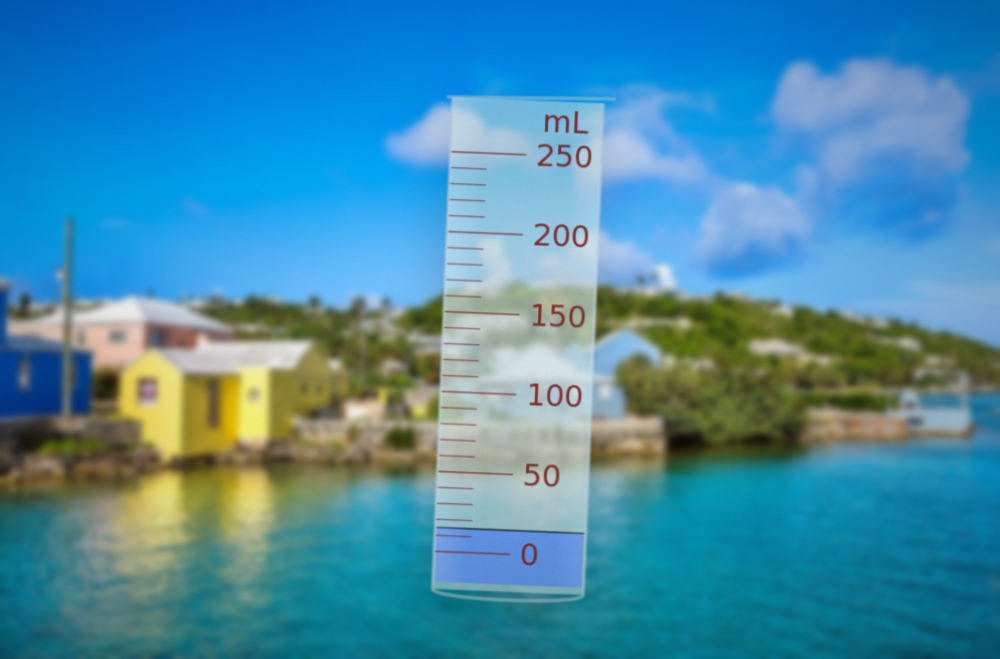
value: {"value": 15, "unit": "mL"}
